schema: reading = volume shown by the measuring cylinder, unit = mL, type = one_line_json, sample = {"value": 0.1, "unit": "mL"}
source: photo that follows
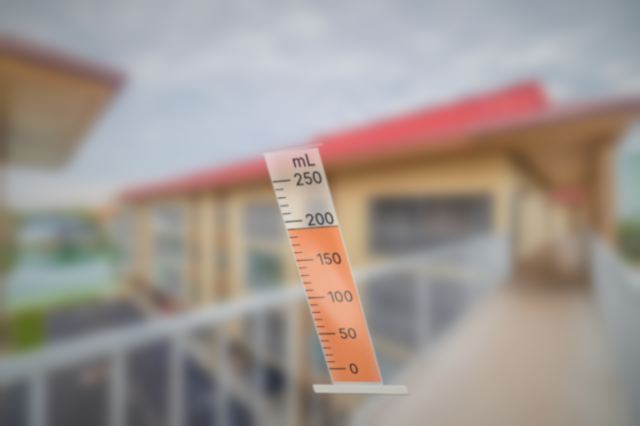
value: {"value": 190, "unit": "mL"}
